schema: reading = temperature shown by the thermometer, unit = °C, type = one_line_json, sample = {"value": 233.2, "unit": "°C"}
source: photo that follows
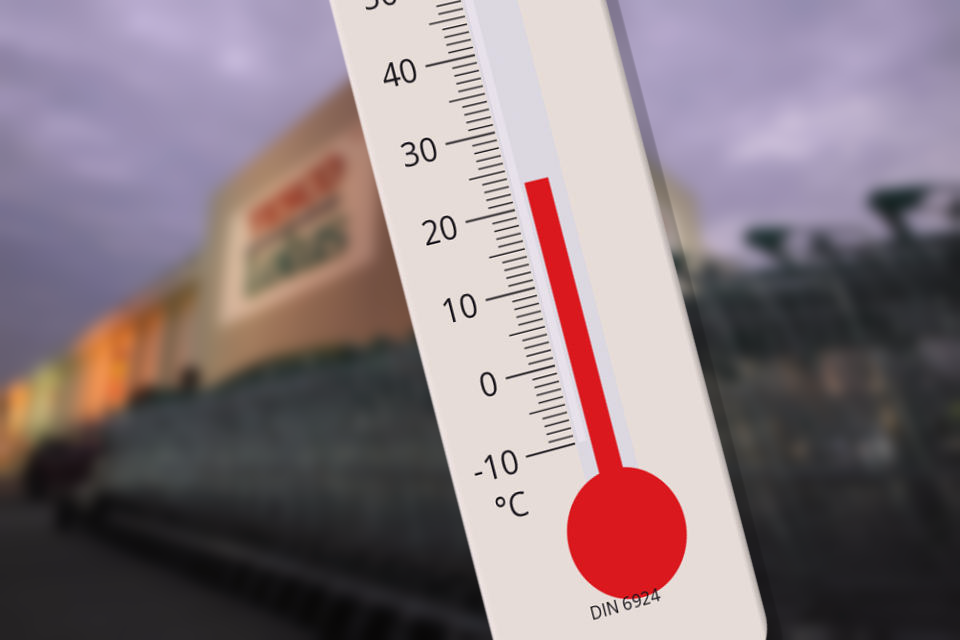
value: {"value": 23, "unit": "°C"}
